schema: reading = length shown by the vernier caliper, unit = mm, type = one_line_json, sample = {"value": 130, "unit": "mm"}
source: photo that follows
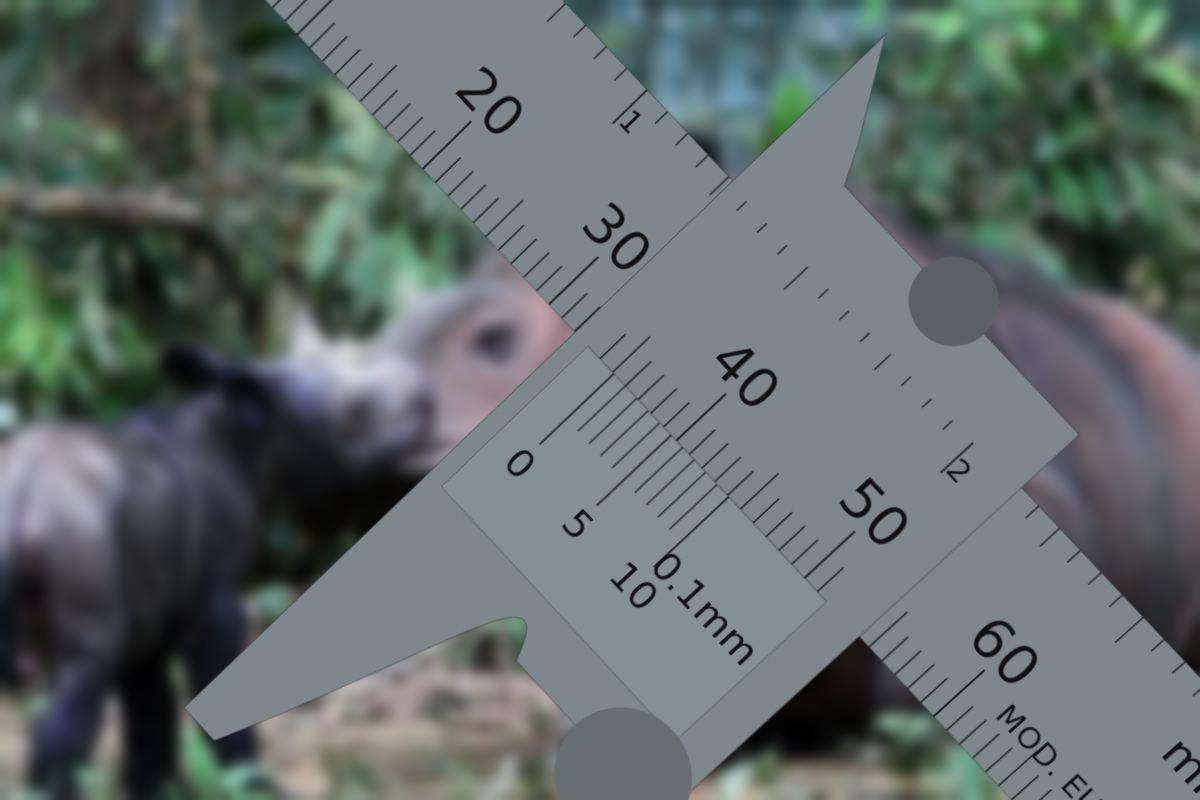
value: {"value": 35.1, "unit": "mm"}
